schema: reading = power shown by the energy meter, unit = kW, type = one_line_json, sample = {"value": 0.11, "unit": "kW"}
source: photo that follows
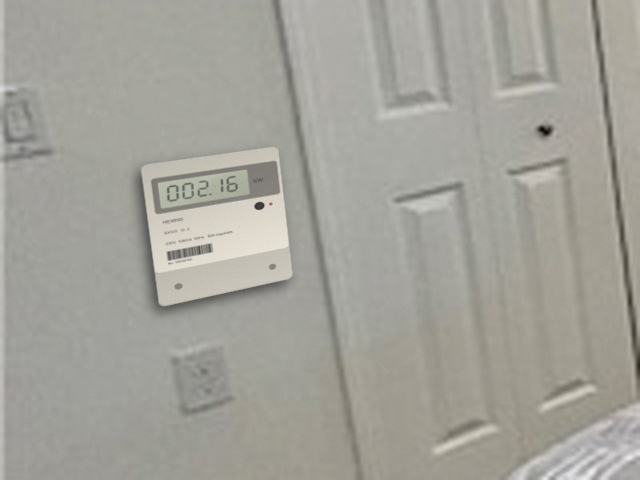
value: {"value": 2.16, "unit": "kW"}
